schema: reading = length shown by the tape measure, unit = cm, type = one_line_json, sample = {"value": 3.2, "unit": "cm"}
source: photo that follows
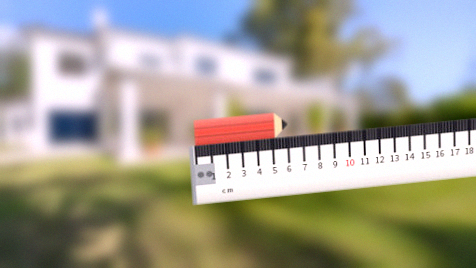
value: {"value": 6, "unit": "cm"}
